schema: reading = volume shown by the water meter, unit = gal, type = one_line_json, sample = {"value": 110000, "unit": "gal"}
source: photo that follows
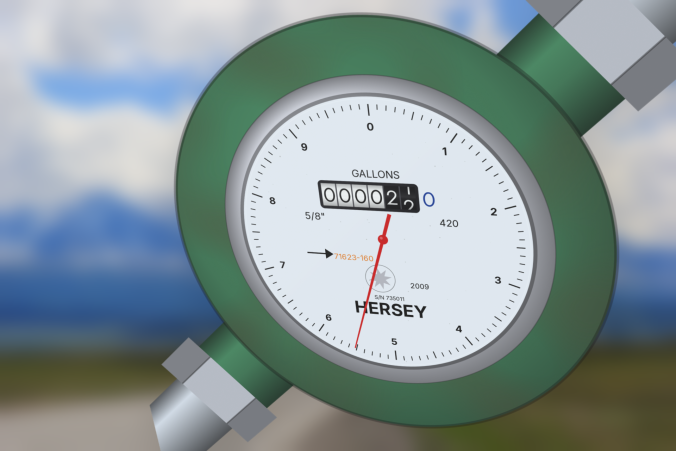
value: {"value": 215.5, "unit": "gal"}
